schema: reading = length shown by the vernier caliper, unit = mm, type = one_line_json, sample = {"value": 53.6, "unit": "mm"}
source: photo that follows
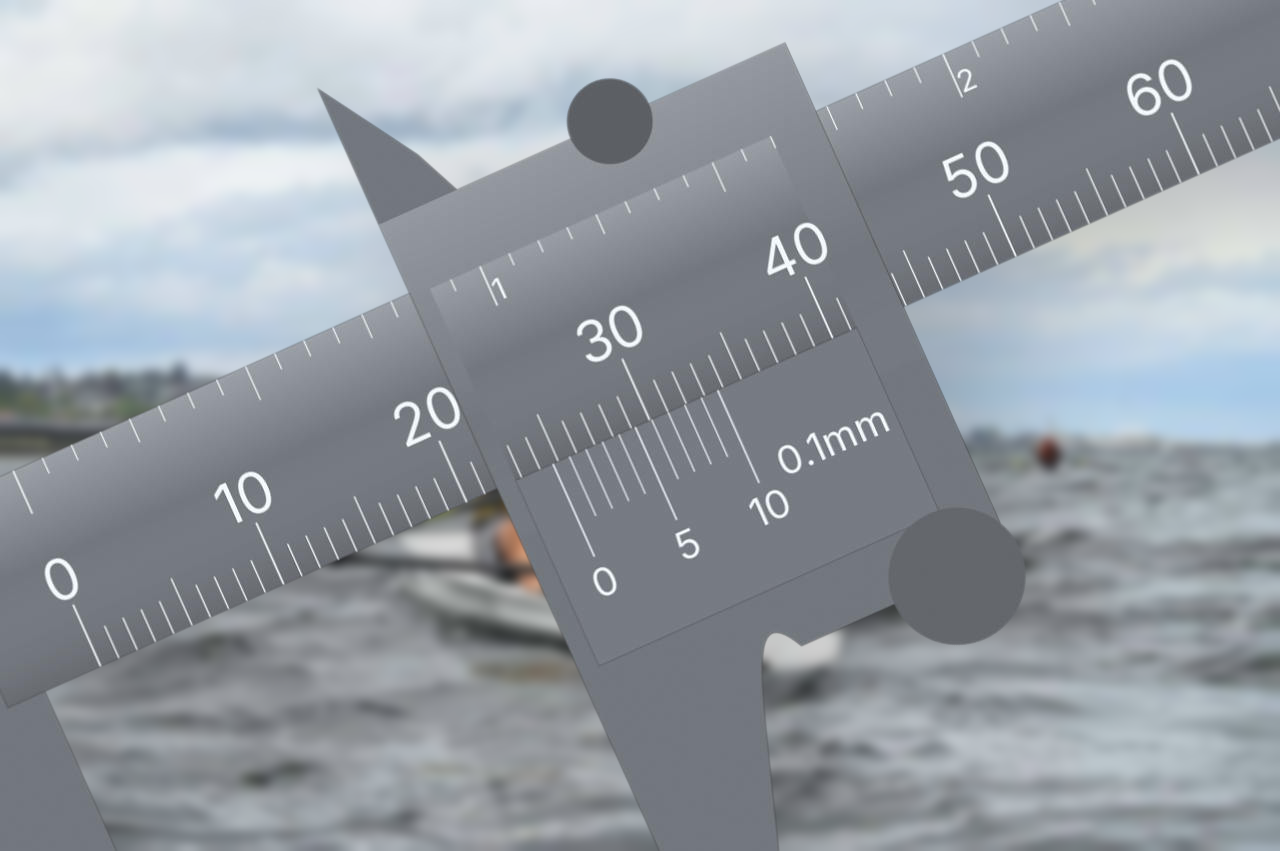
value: {"value": 24.7, "unit": "mm"}
